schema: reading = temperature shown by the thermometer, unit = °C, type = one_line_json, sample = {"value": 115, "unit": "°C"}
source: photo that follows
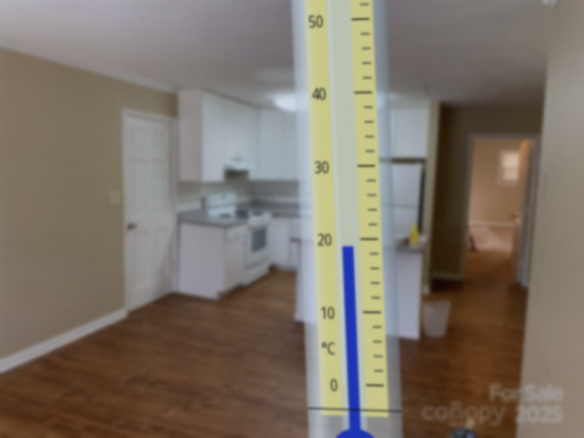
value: {"value": 19, "unit": "°C"}
